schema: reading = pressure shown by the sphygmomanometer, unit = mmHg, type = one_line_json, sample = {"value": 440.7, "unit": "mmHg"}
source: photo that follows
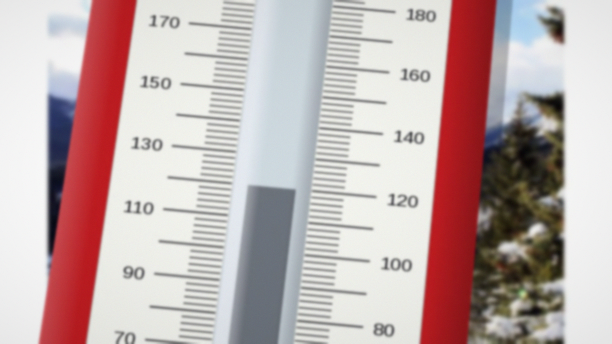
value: {"value": 120, "unit": "mmHg"}
